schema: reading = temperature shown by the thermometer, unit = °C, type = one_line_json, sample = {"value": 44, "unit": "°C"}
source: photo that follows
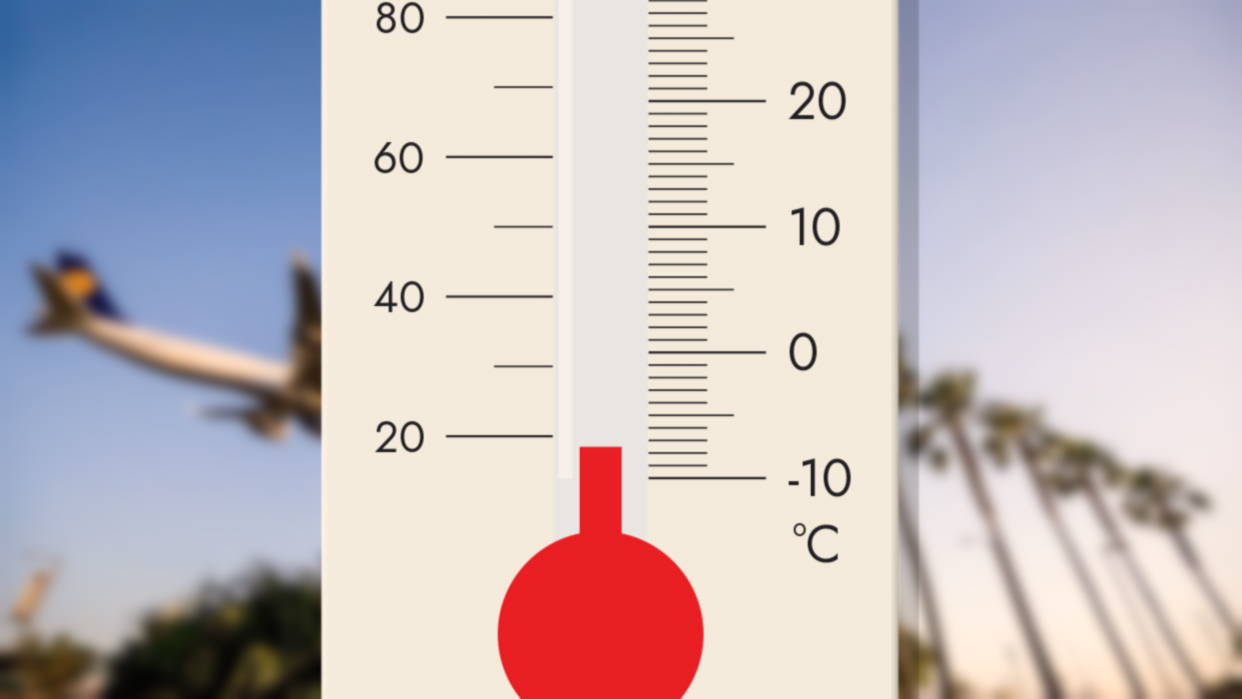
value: {"value": -7.5, "unit": "°C"}
